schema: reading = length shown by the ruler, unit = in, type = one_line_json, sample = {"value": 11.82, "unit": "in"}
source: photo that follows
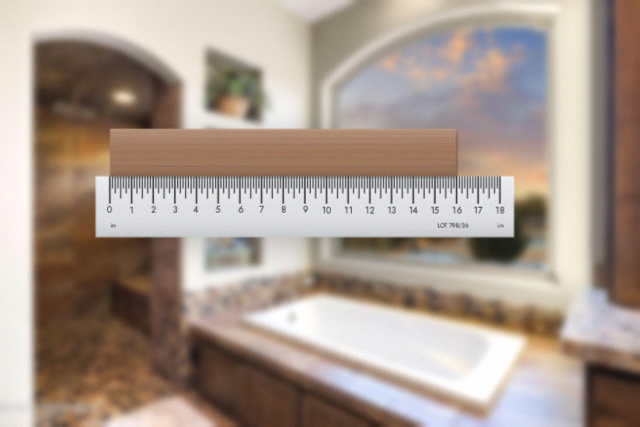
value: {"value": 16, "unit": "in"}
